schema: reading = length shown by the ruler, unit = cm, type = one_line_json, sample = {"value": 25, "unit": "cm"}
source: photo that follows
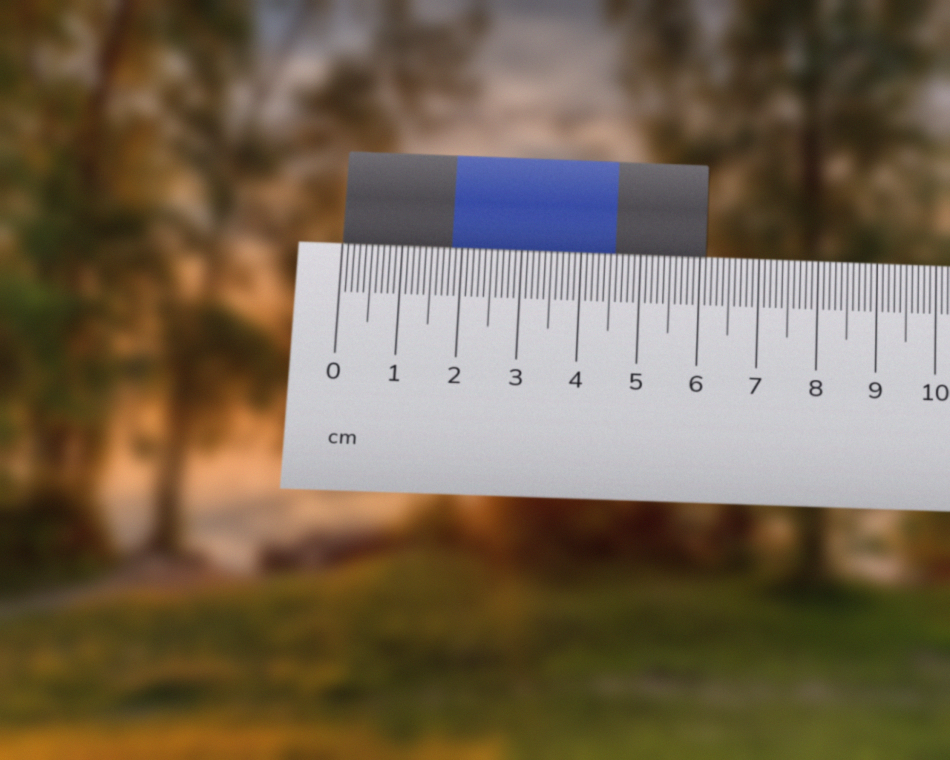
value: {"value": 6.1, "unit": "cm"}
